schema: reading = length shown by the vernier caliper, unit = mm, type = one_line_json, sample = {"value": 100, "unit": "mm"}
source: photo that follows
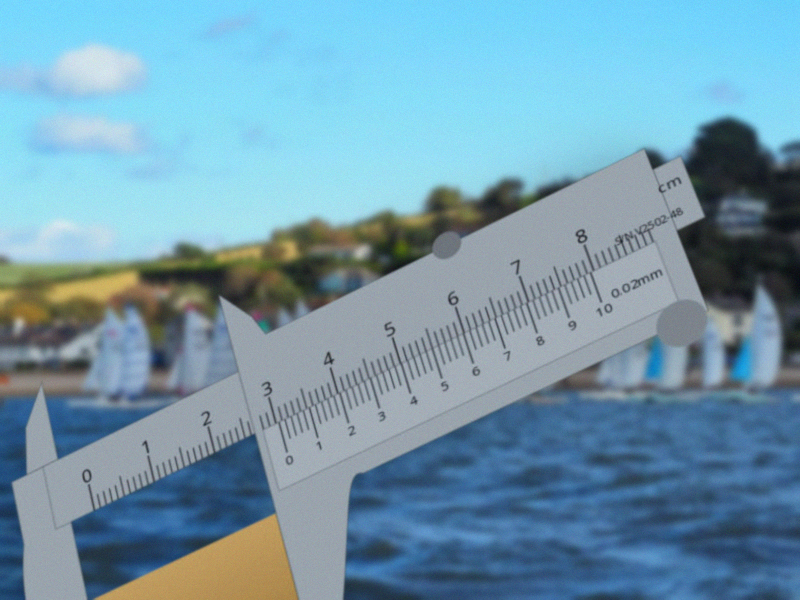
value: {"value": 30.5, "unit": "mm"}
